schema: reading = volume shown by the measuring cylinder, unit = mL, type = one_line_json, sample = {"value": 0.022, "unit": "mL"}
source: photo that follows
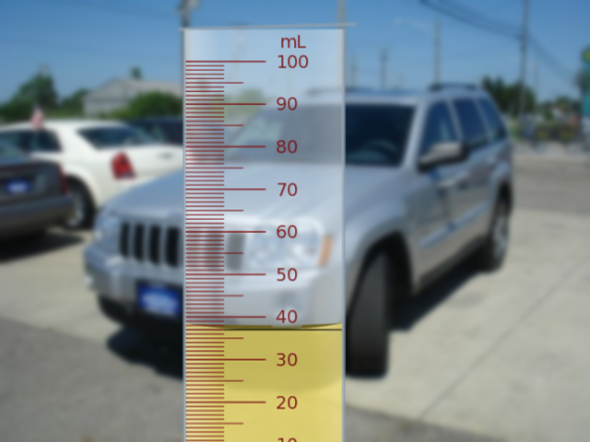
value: {"value": 37, "unit": "mL"}
